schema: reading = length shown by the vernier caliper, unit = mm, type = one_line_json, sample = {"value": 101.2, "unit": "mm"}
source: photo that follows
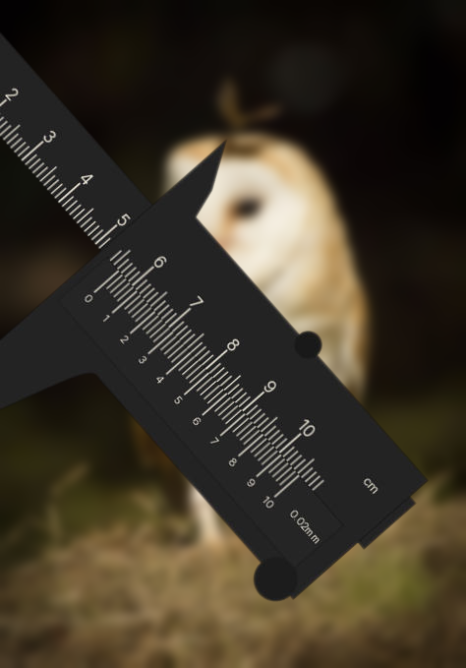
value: {"value": 56.4, "unit": "mm"}
